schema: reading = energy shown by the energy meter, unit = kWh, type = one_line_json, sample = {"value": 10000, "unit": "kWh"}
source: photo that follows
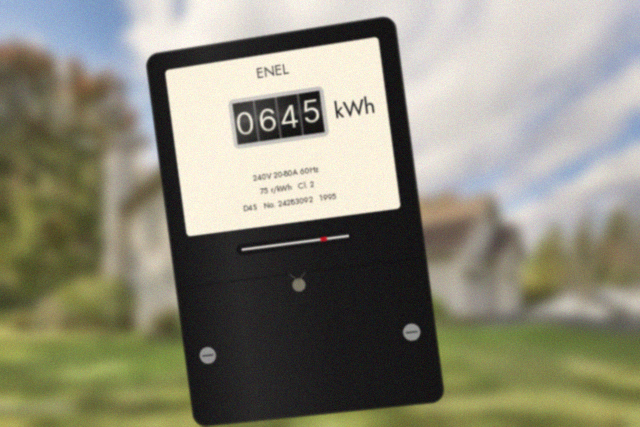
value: {"value": 645, "unit": "kWh"}
